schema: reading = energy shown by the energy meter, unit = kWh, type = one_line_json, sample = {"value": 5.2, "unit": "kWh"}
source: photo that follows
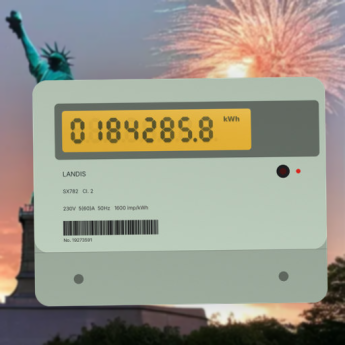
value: {"value": 184285.8, "unit": "kWh"}
